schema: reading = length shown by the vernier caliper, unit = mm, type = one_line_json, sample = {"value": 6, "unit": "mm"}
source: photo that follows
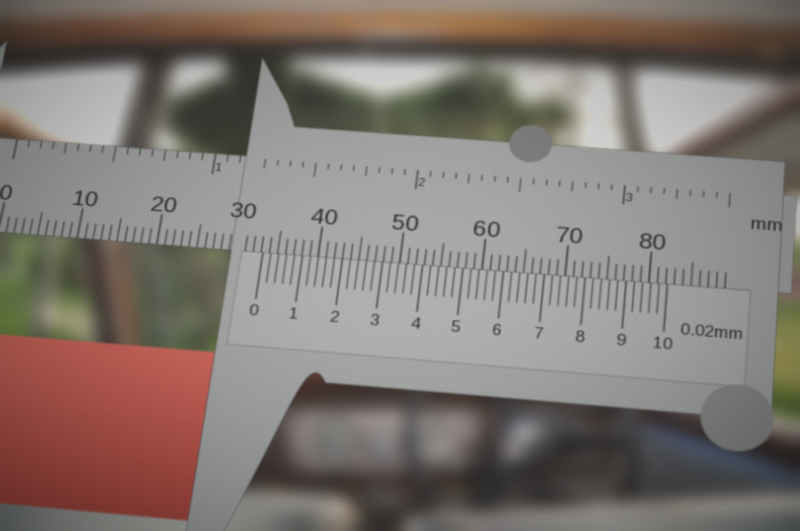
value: {"value": 33.2, "unit": "mm"}
